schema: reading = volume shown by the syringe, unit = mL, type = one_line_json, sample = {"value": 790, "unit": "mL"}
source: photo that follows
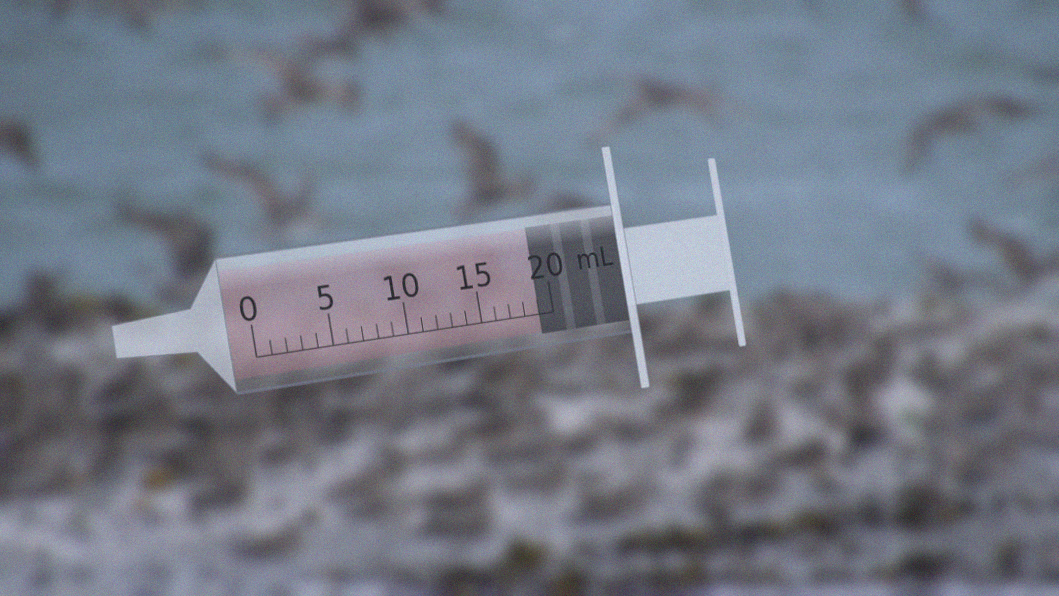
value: {"value": 19, "unit": "mL"}
